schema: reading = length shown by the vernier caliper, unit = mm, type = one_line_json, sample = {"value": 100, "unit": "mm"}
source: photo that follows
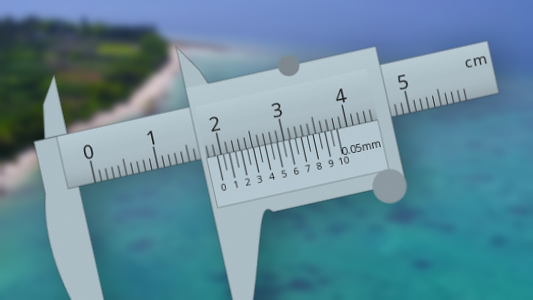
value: {"value": 19.4, "unit": "mm"}
